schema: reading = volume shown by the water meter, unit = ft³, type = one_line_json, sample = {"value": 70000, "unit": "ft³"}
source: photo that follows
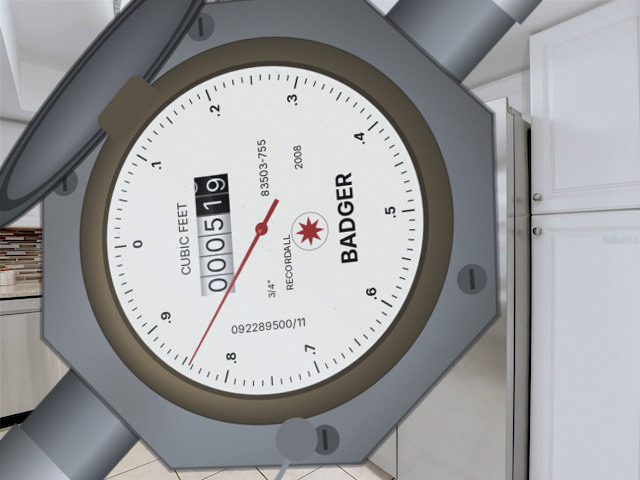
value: {"value": 518.84, "unit": "ft³"}
